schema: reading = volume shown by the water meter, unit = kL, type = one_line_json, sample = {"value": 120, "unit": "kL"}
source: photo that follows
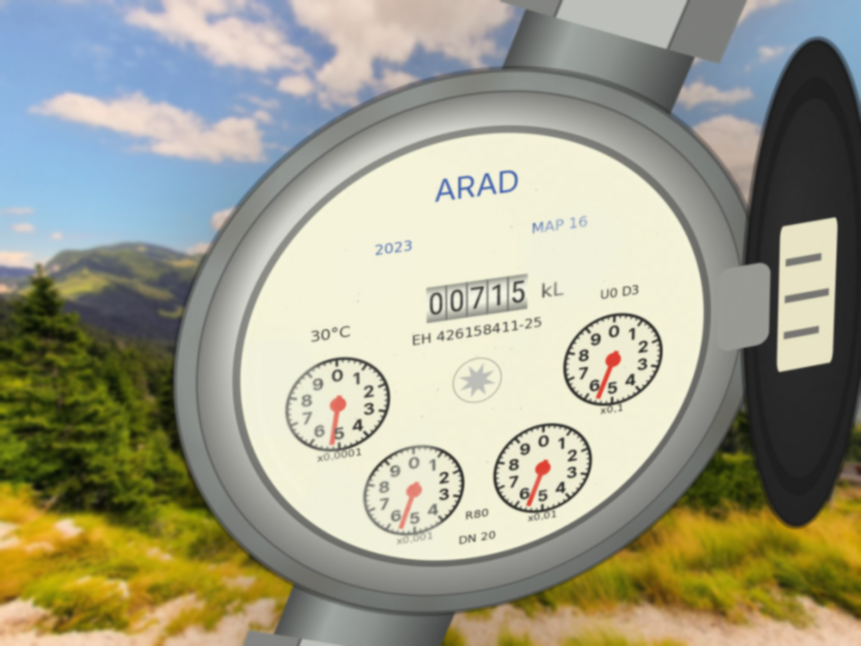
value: {"value": 715.5555, "unit": "kL"}
